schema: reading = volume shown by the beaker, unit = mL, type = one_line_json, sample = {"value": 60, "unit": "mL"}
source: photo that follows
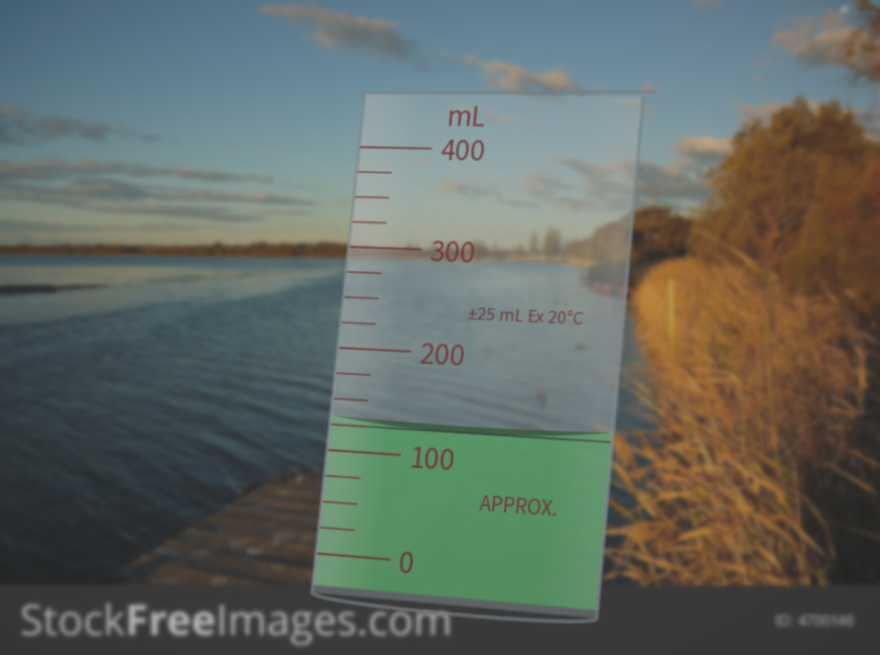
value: {"value": 125, "unit": "mL"}
